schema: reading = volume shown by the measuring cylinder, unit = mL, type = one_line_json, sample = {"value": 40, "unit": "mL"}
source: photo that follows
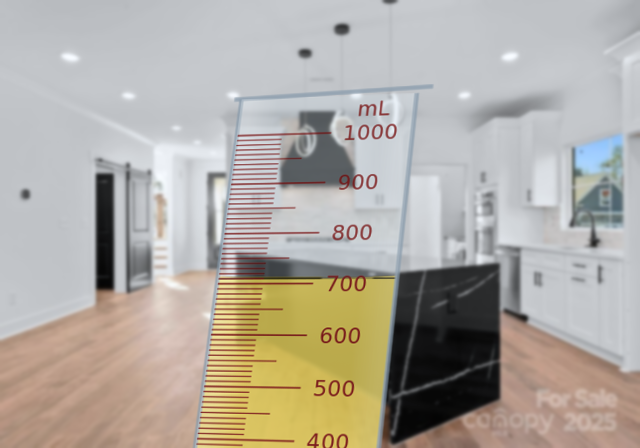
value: {"value": 710, "unit": "mL"}
